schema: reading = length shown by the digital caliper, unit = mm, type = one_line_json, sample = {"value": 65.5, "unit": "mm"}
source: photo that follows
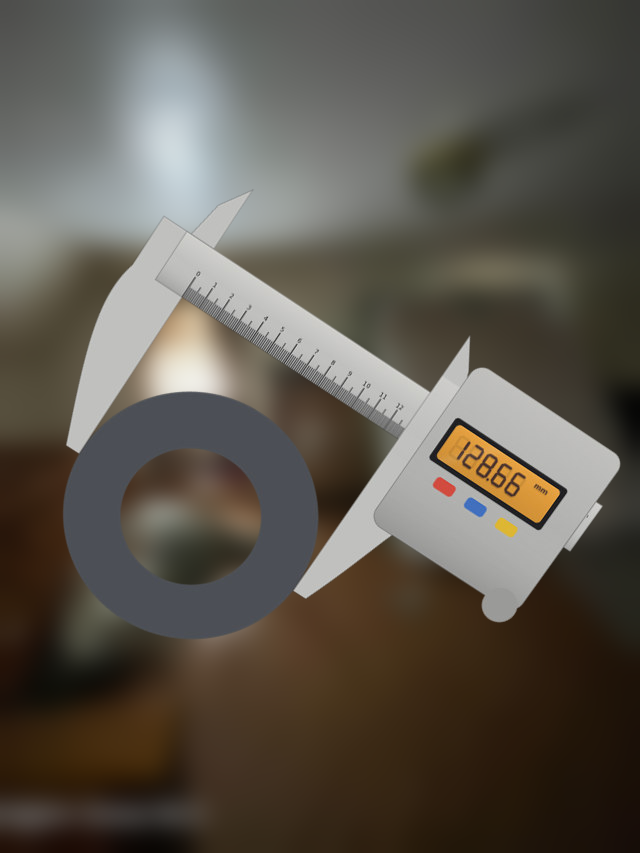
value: {"value": 128.66, "unit": "mm"}
